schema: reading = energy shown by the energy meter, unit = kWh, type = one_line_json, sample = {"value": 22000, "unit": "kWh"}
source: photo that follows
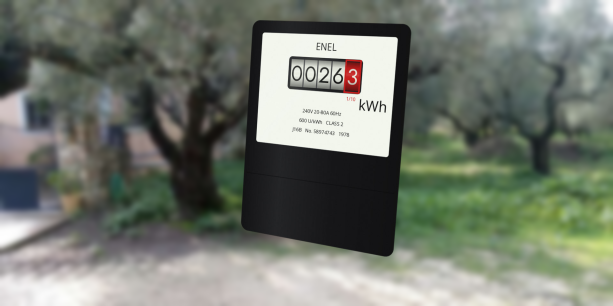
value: {"value": 26.3, "unit": "kWh"}
